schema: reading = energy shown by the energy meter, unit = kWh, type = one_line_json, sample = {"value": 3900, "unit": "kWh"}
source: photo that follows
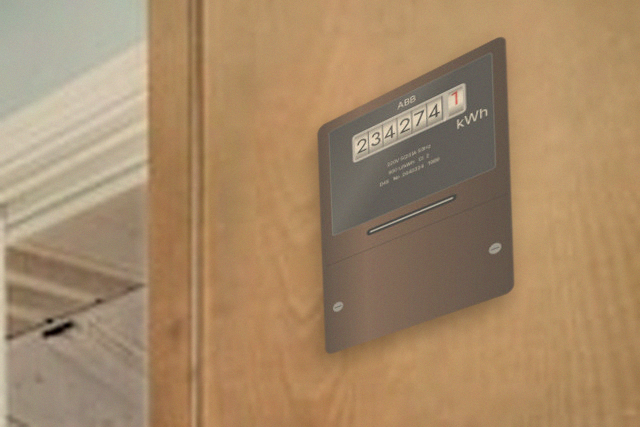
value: {"value": 234274.1, "unit": "kWh"}
